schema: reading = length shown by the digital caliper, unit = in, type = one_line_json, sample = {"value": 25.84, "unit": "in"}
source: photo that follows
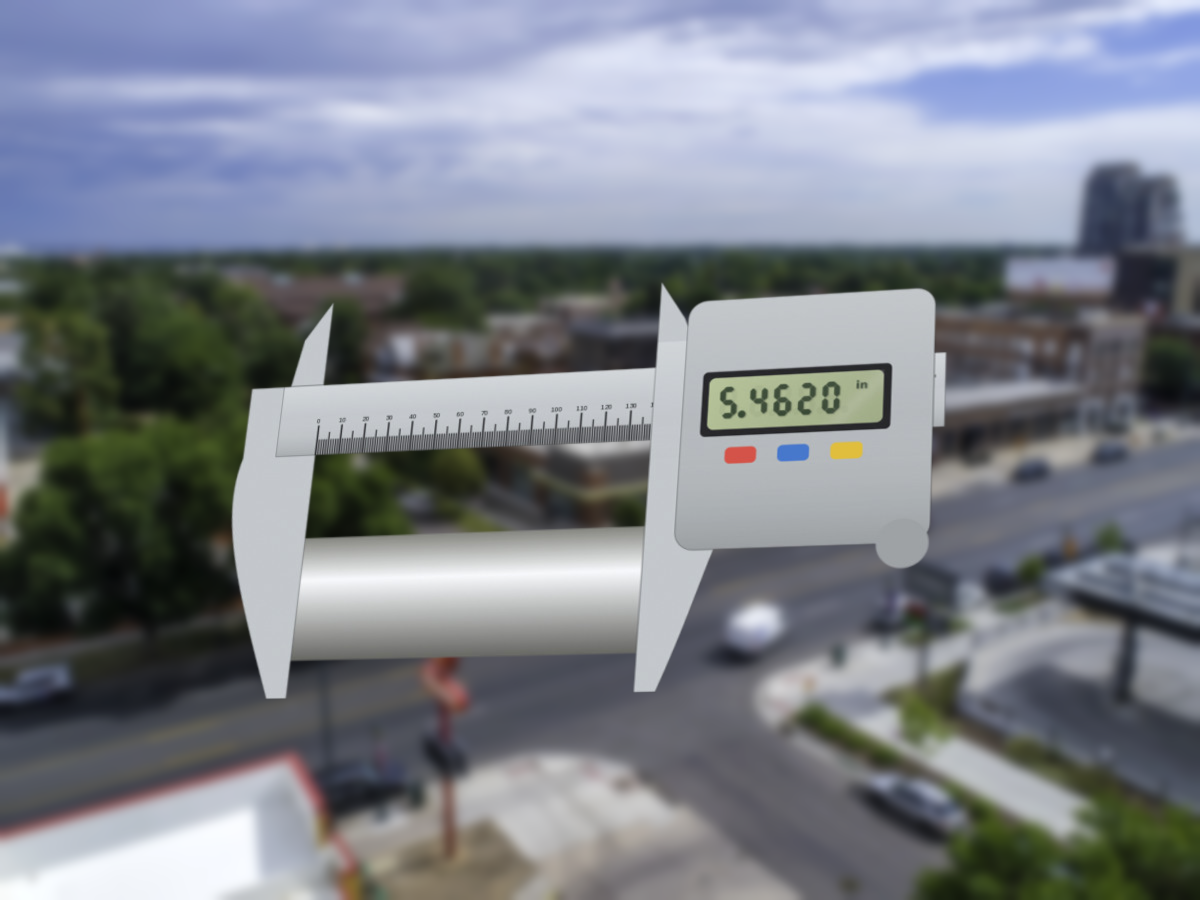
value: {"value": 5.4620, "unit": "in"}
